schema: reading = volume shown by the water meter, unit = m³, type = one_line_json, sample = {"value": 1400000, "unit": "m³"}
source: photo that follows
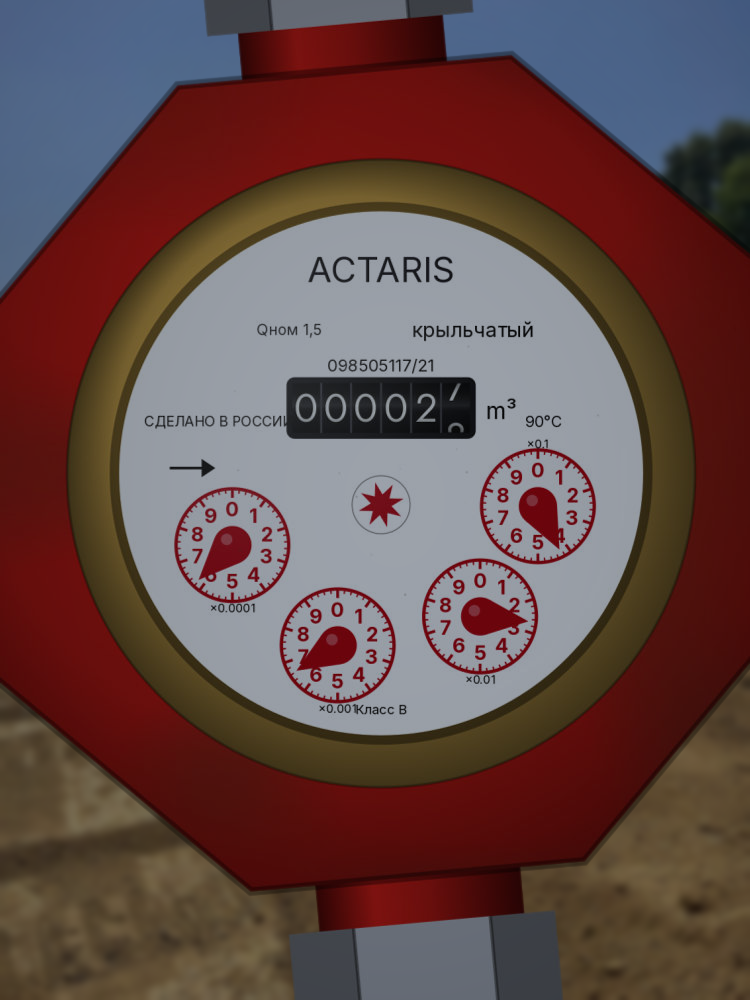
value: {"value": 27.4266, "unit": "m³"}
